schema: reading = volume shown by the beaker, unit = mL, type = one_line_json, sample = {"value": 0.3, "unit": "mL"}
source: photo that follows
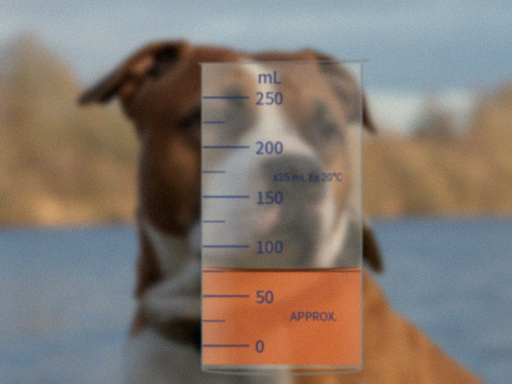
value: {"value": 75, "unit": "mL"}
